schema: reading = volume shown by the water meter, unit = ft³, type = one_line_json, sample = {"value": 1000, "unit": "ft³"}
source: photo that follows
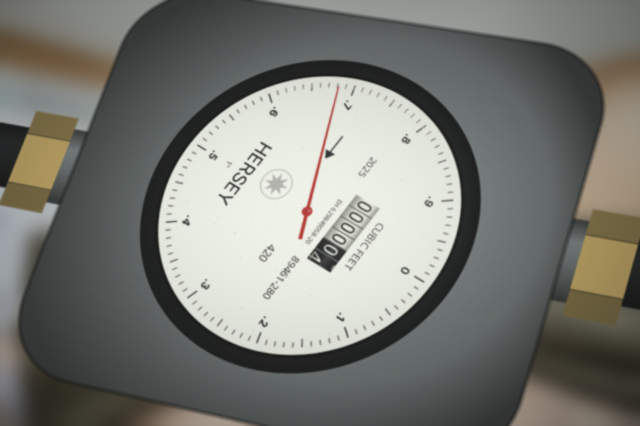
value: {"value": 3.68, "unit": "ft³"}
